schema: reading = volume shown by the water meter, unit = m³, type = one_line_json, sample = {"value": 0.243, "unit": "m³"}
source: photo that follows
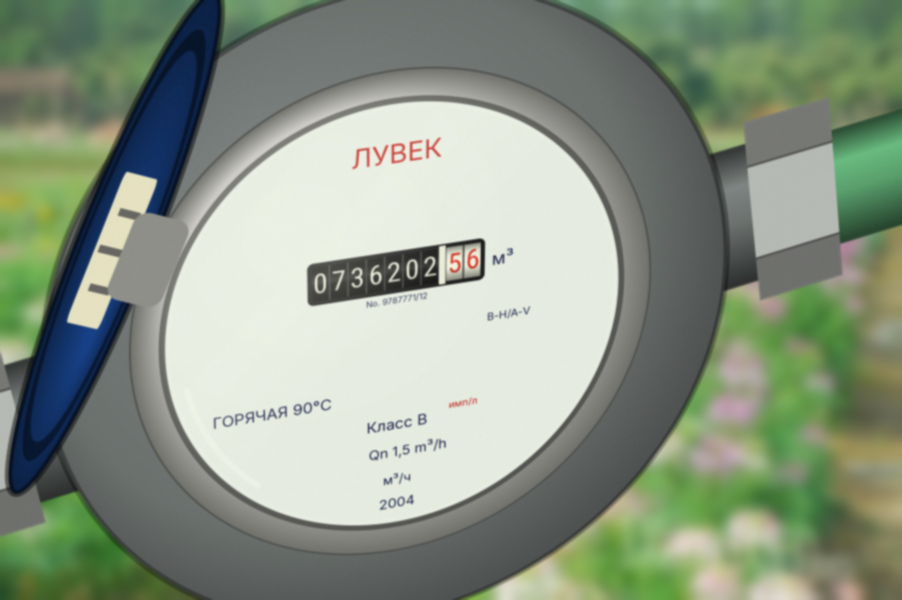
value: {"value": 736202.56, "unit": "m³"}
